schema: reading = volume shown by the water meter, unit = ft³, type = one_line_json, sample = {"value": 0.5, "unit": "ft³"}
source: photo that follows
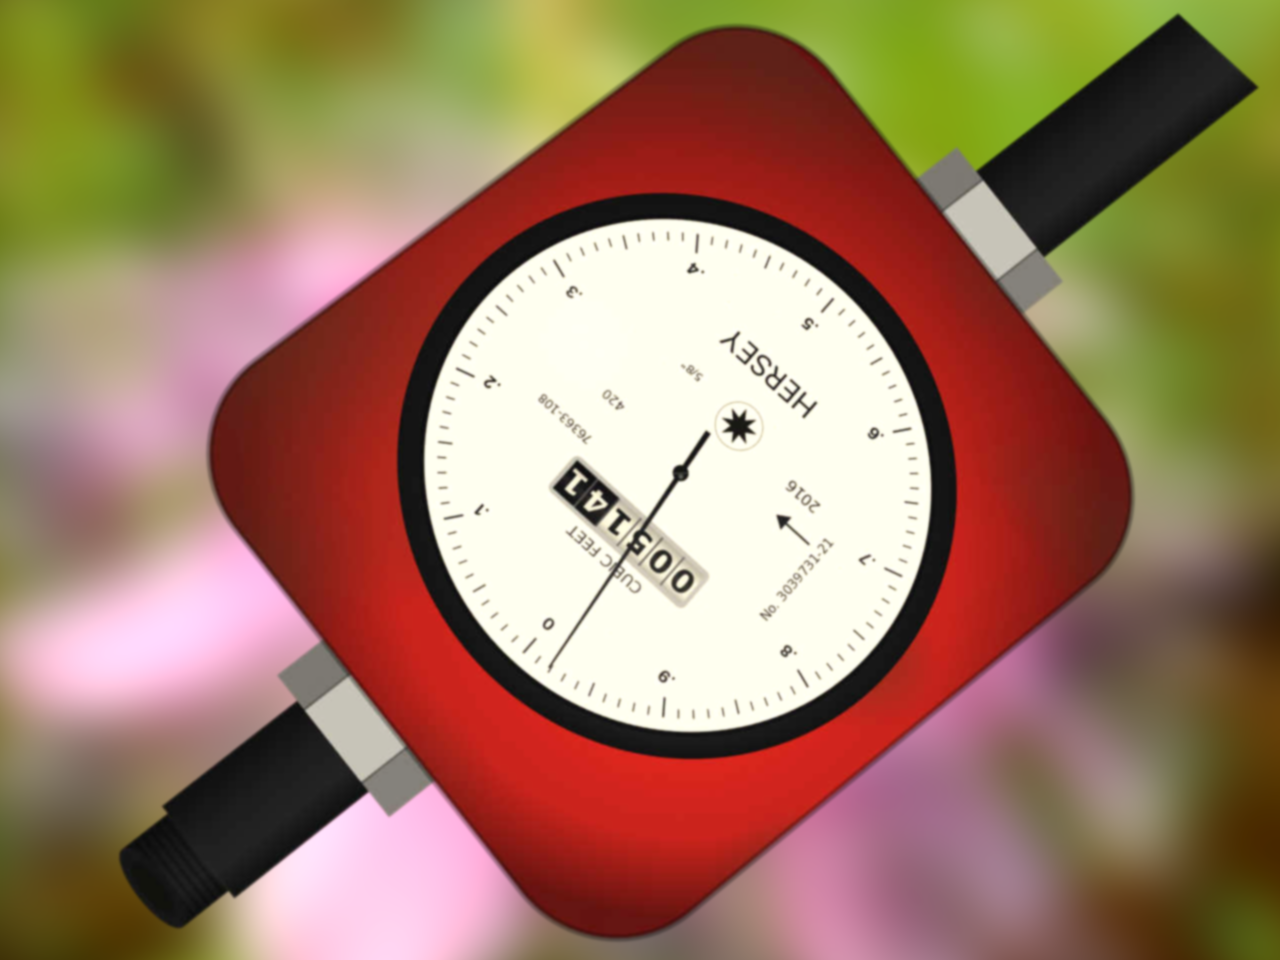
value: {"value": 5140.98, "unit": "ft³"}
